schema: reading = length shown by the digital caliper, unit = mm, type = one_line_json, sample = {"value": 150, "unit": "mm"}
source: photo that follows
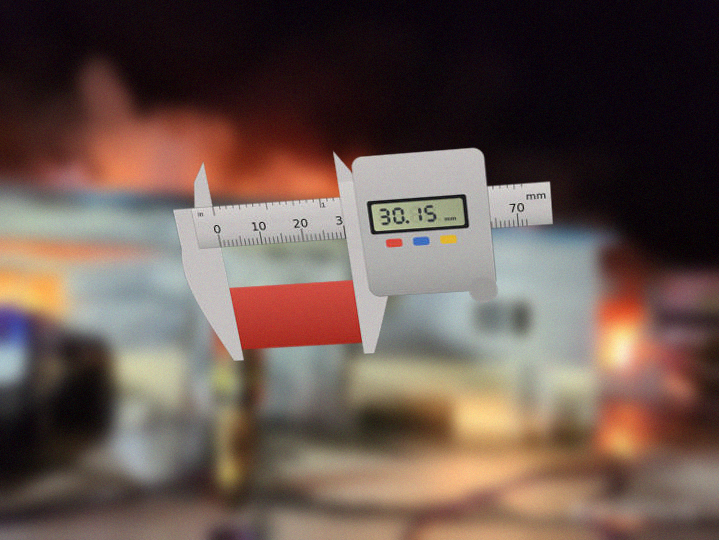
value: {"value": 30.15, "unit": "mm"}
